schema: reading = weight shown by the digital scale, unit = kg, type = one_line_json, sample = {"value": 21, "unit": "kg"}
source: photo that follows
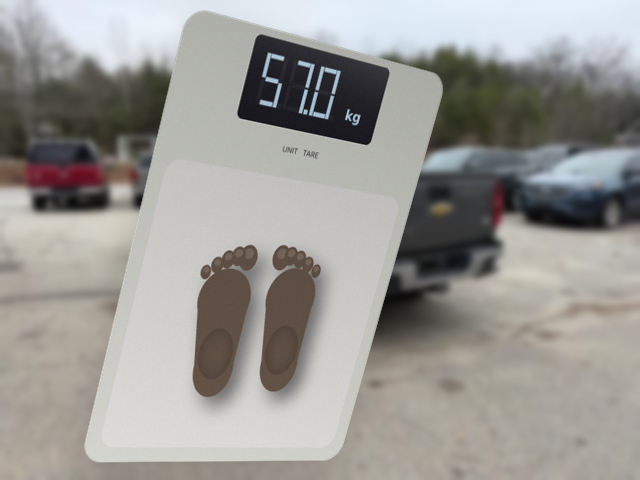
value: {"value": 57.0, "unit": "kg"}
